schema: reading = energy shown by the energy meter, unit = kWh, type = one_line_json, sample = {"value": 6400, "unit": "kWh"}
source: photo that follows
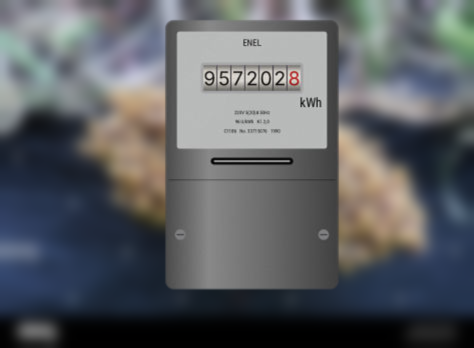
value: {"value": 957202.8, "unit": "kWh"}
